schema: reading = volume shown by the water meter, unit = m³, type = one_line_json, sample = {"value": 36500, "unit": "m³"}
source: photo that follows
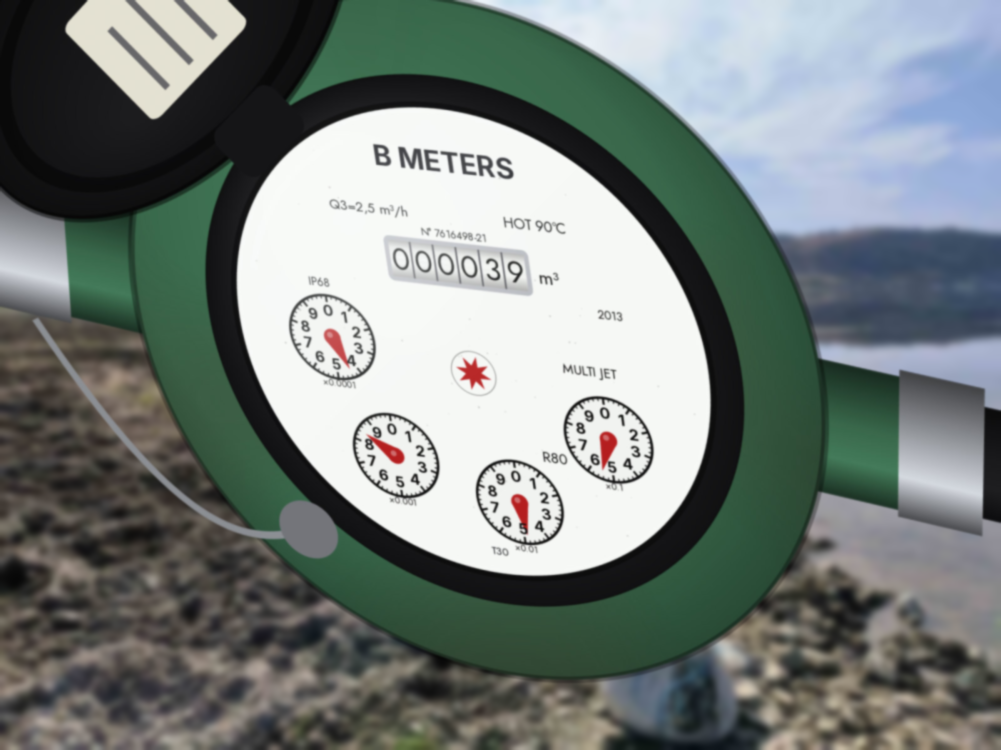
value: {"value": 39.5484, "unit": "m³"}
